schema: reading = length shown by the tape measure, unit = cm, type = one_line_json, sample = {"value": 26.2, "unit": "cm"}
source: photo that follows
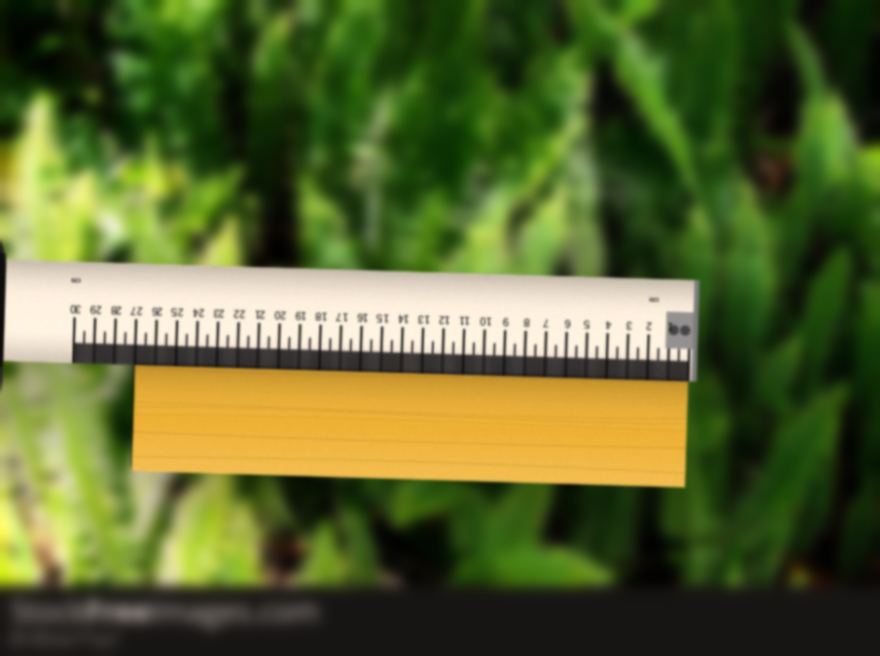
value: {"value": 27, "unit": "cm"}
